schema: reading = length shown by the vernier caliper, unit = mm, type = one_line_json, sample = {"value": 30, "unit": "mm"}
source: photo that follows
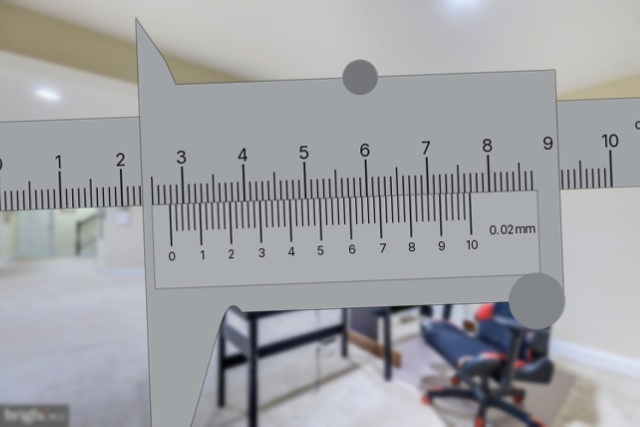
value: {"value": 27.8, "unit": "mm"}
